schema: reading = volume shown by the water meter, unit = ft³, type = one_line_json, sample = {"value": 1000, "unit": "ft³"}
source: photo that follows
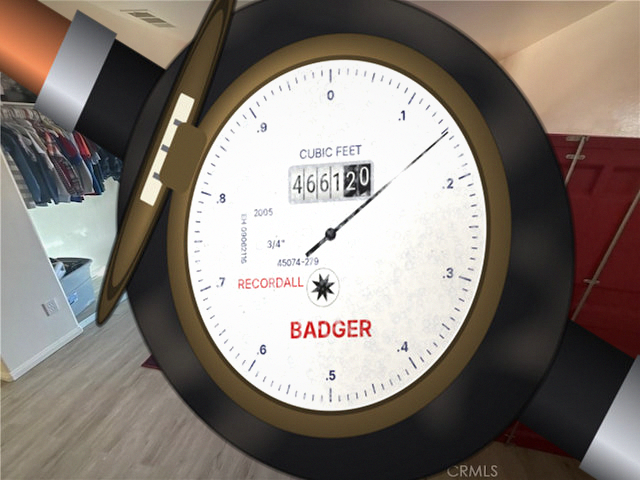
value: {"value": 466120.15, "unit": "ft³"}
